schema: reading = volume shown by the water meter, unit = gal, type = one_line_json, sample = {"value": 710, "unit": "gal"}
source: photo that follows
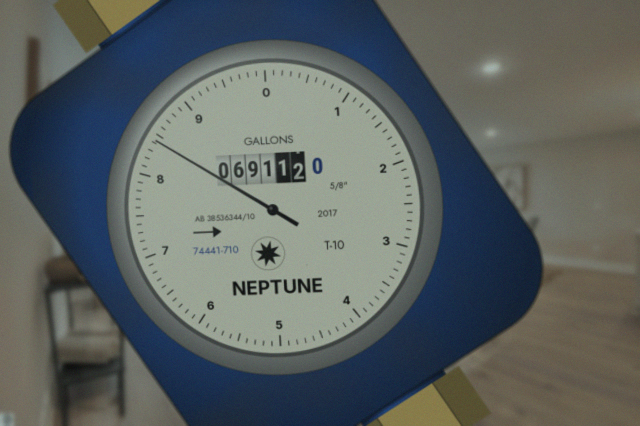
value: {"value": 691118.4, "unit": "gal"}
